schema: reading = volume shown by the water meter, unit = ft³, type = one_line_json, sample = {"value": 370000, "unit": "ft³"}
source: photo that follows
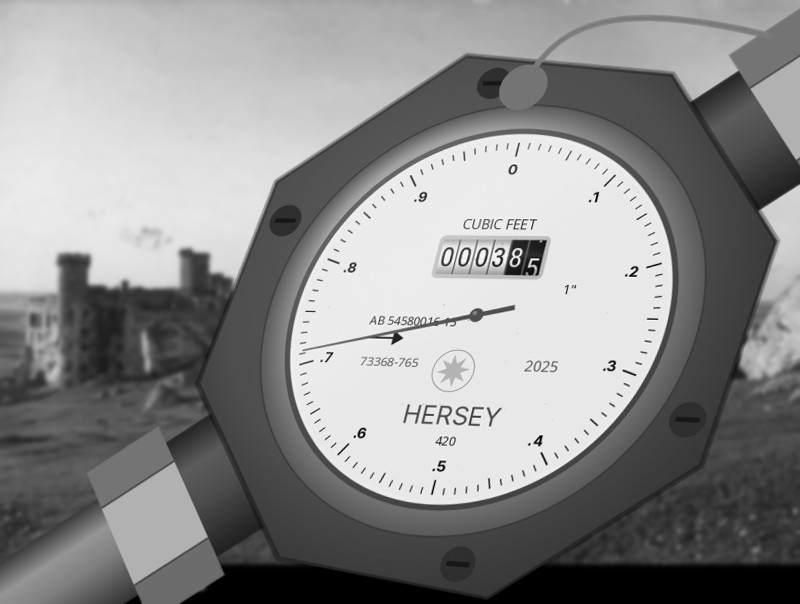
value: {"value": 384.71, "unit": "ft³"}
